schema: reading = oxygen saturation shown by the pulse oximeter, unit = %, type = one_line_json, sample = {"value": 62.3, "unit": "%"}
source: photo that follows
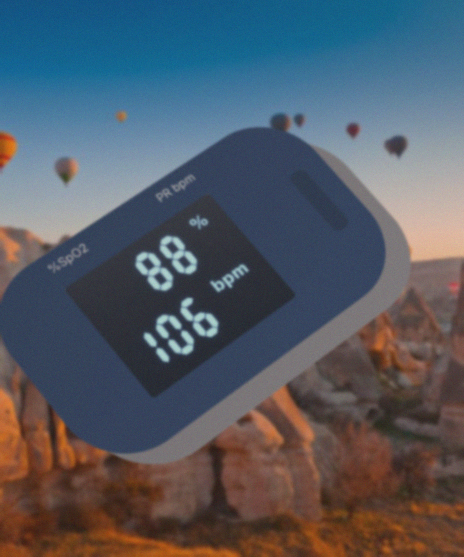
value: {"value": 88, "unit": "%"}
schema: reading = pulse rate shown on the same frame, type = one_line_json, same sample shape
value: {"value": 106, "unit": "bpm"}
